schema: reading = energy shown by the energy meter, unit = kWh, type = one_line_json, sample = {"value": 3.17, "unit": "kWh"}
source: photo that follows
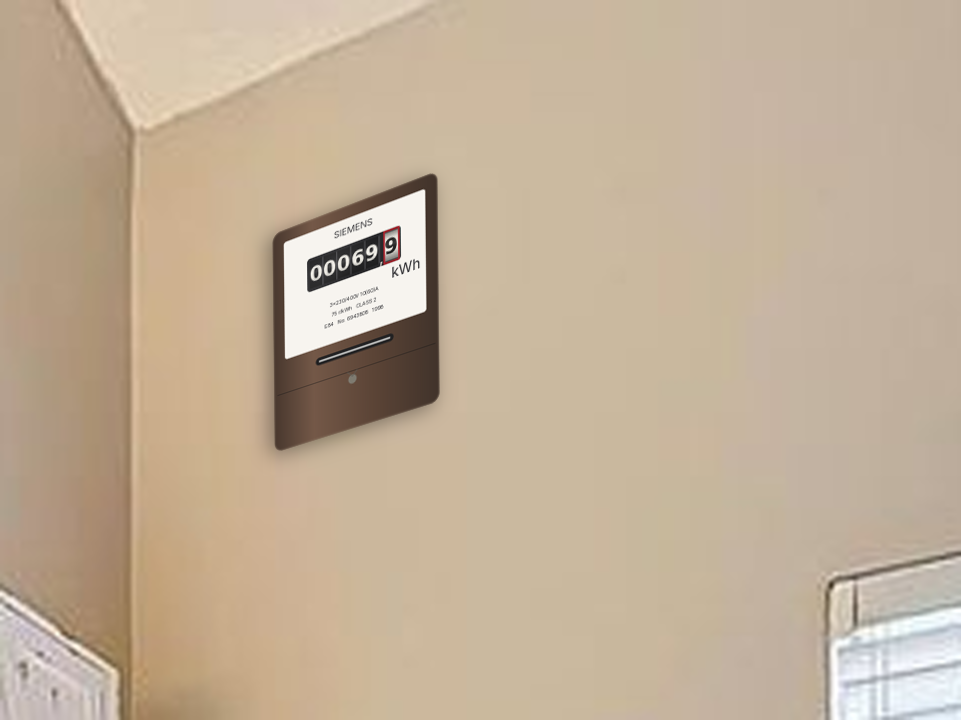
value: {"value": 69.9, "unit": "kWh"}
